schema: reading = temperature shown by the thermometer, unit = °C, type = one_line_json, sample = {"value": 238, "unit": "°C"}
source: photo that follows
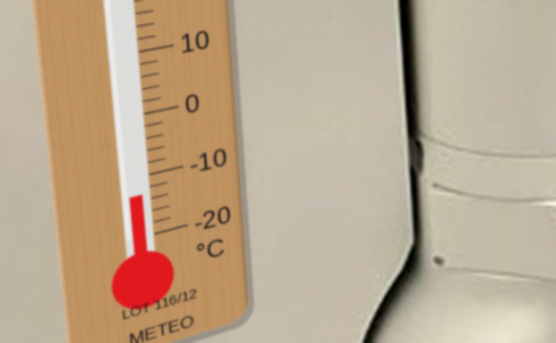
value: {"value": -13, "unit": "°C"}
